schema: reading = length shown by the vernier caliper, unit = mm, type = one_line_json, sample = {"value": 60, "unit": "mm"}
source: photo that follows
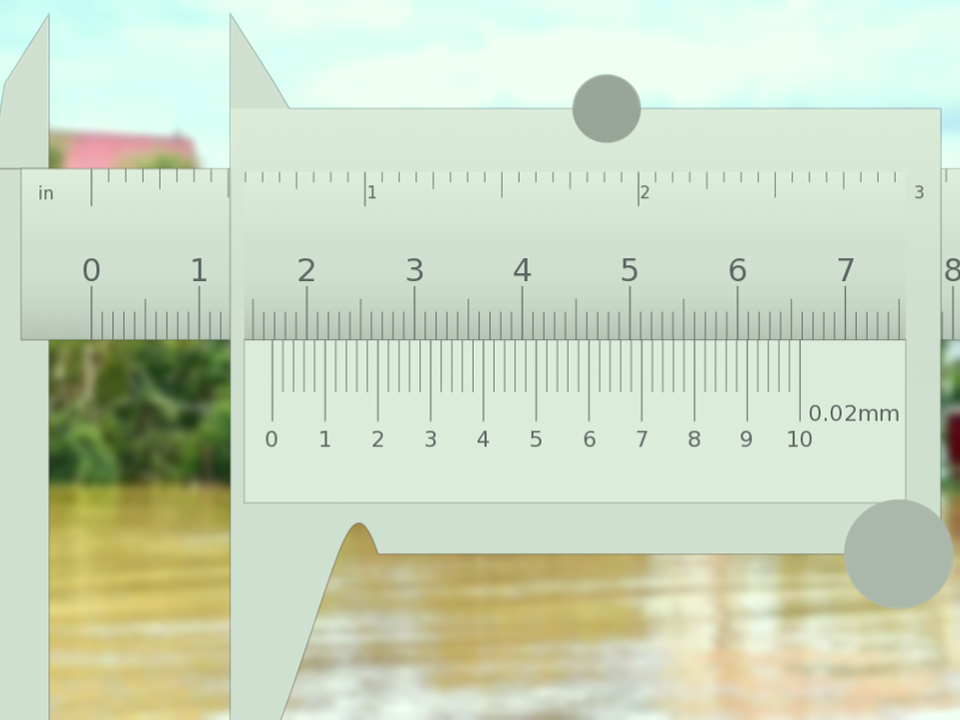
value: {"value": 16.8, "unit": "mm"}
